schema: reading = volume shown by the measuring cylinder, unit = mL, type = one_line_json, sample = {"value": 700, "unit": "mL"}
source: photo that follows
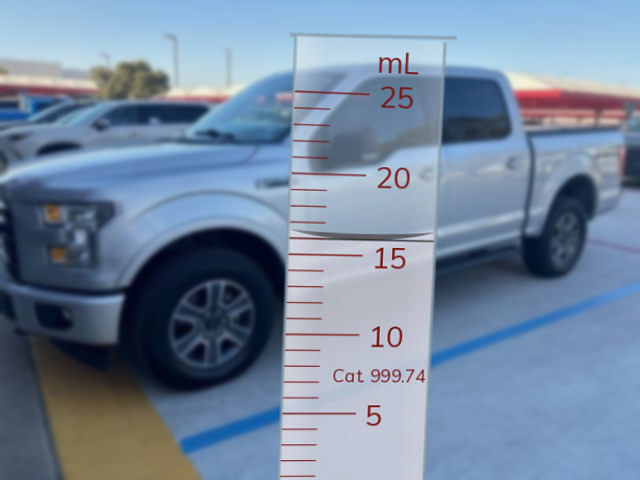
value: {"value": 16, "unit": "mL"}
